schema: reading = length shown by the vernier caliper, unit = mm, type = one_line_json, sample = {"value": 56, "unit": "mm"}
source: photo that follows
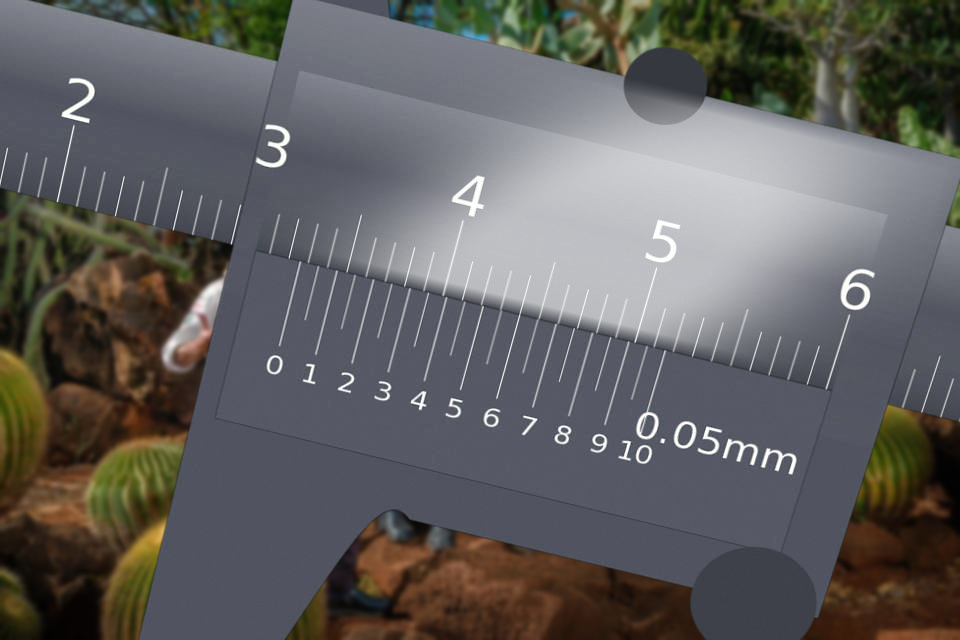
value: {"value": 32.6, "unit": "mm"}
